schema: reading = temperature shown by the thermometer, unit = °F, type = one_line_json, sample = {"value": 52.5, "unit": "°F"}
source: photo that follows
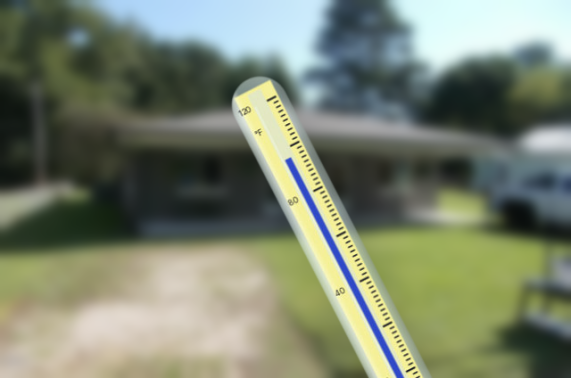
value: {"value": 96, "unit": "°F"}
